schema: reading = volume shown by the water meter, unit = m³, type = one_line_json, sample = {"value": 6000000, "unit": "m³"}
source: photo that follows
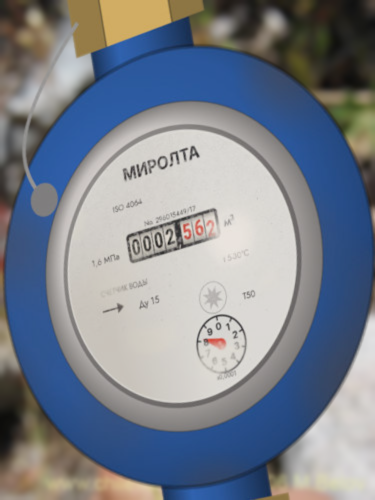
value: {"value": 2.5618, "unit": "m³"}
